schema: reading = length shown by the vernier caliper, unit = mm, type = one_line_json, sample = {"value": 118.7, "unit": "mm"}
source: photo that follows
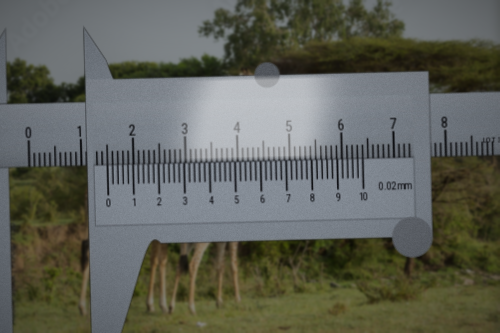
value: {"value": 15.0, "unit": "mm"}
